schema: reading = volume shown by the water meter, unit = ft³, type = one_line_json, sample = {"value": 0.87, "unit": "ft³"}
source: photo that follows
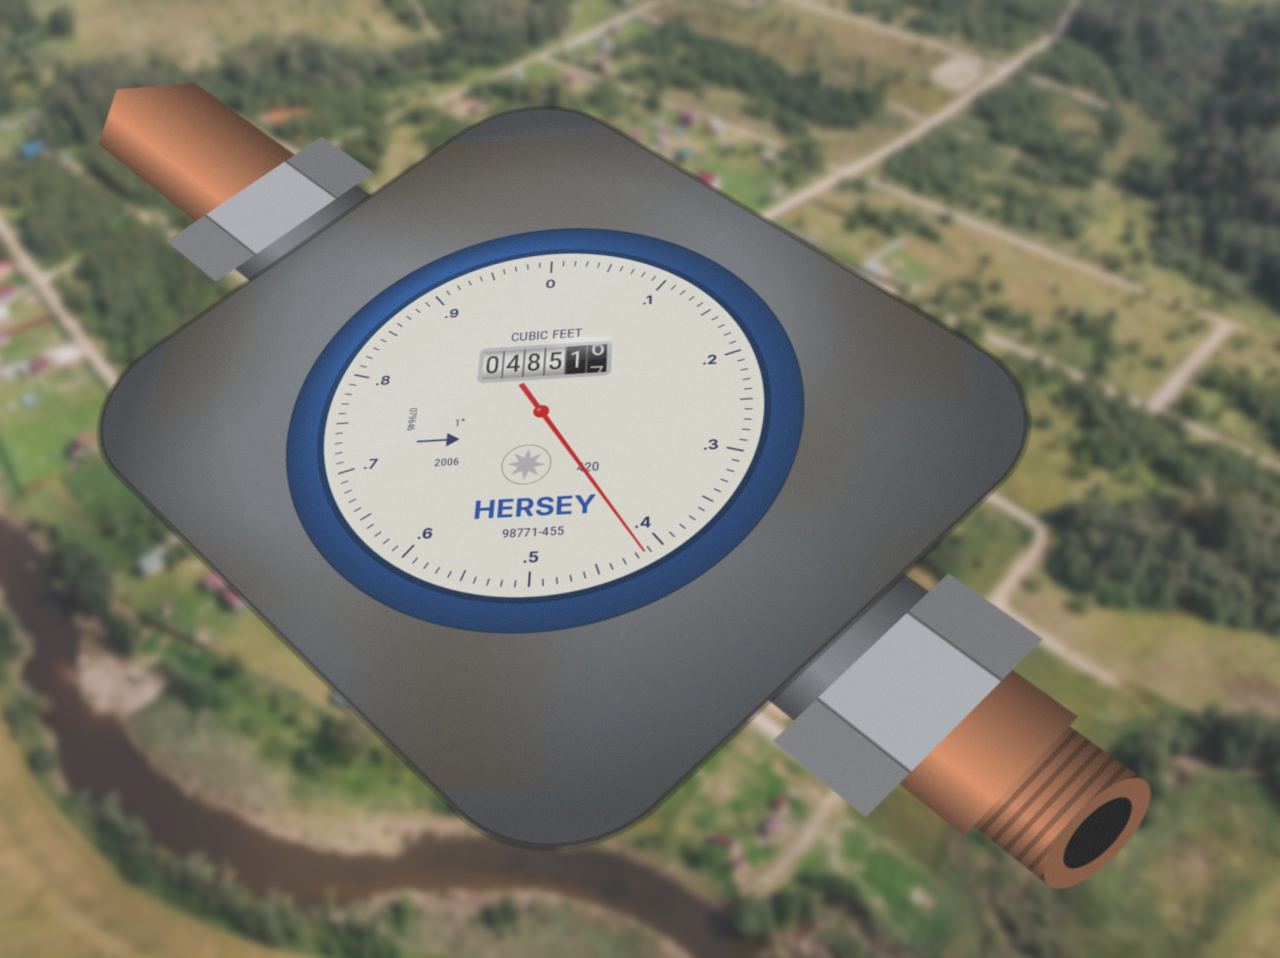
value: {"value": 48516.41, "unit": "ft³"}
